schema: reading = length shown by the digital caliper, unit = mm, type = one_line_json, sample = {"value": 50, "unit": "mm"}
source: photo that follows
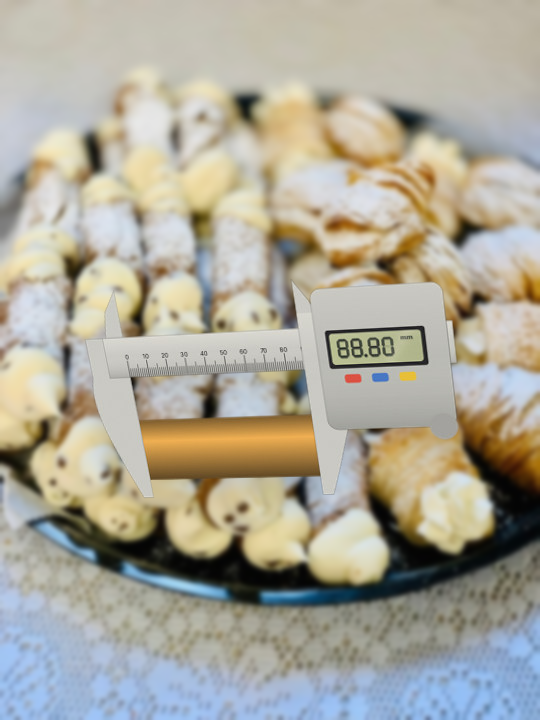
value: {"value": 88.80, "unit": "mm"}
